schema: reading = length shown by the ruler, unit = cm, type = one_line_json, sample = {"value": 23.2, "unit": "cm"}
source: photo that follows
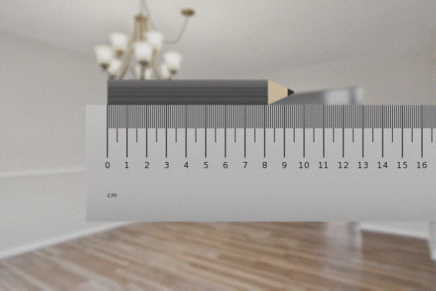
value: {"value": 9.5, "unit": "cm"}
